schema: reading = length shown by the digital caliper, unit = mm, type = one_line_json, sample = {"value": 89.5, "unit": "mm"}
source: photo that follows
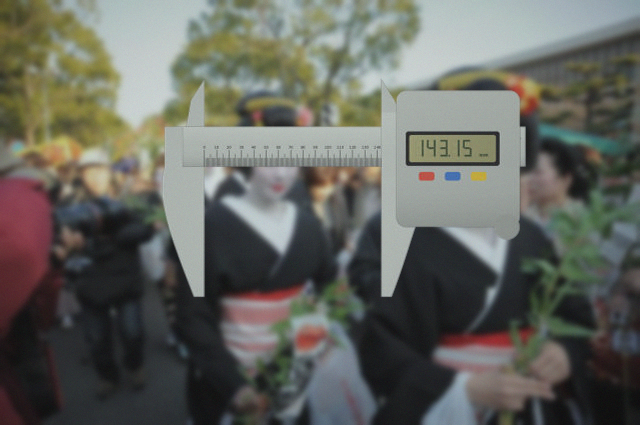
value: {"value": 143.15, "unit": "mm"}
